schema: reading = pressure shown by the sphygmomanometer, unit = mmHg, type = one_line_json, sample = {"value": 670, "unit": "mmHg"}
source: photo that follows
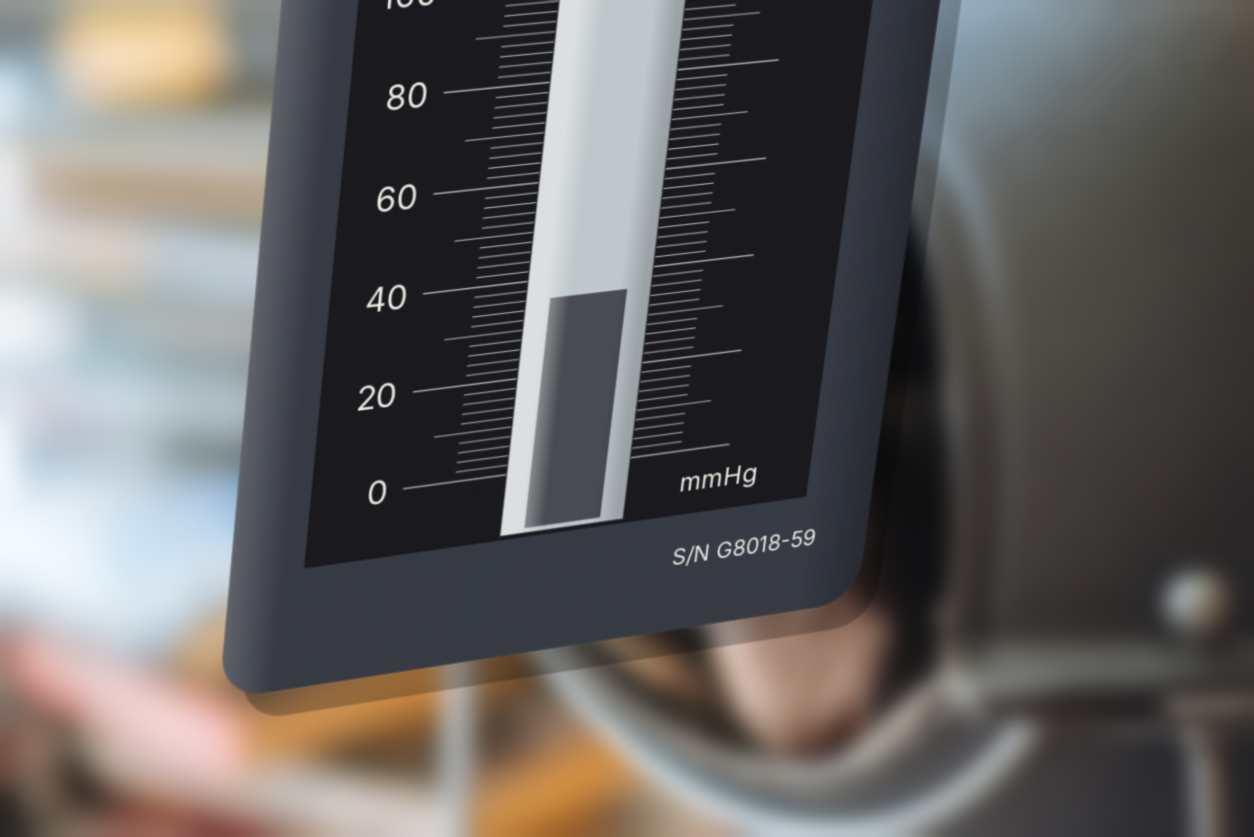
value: {"value": 36, "unit": "mmHg"}
